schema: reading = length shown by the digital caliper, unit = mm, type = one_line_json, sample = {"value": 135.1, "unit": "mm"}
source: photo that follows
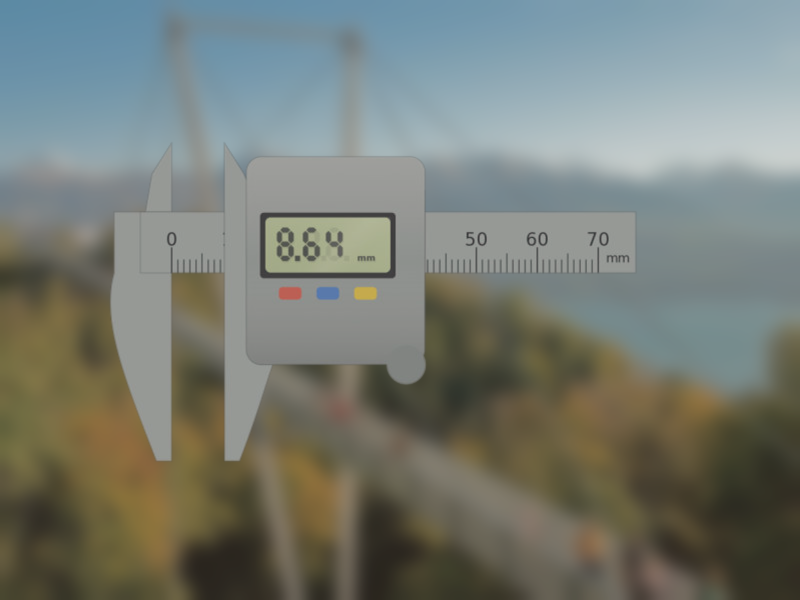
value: {"value": 8.64, "unit": "mm"}
